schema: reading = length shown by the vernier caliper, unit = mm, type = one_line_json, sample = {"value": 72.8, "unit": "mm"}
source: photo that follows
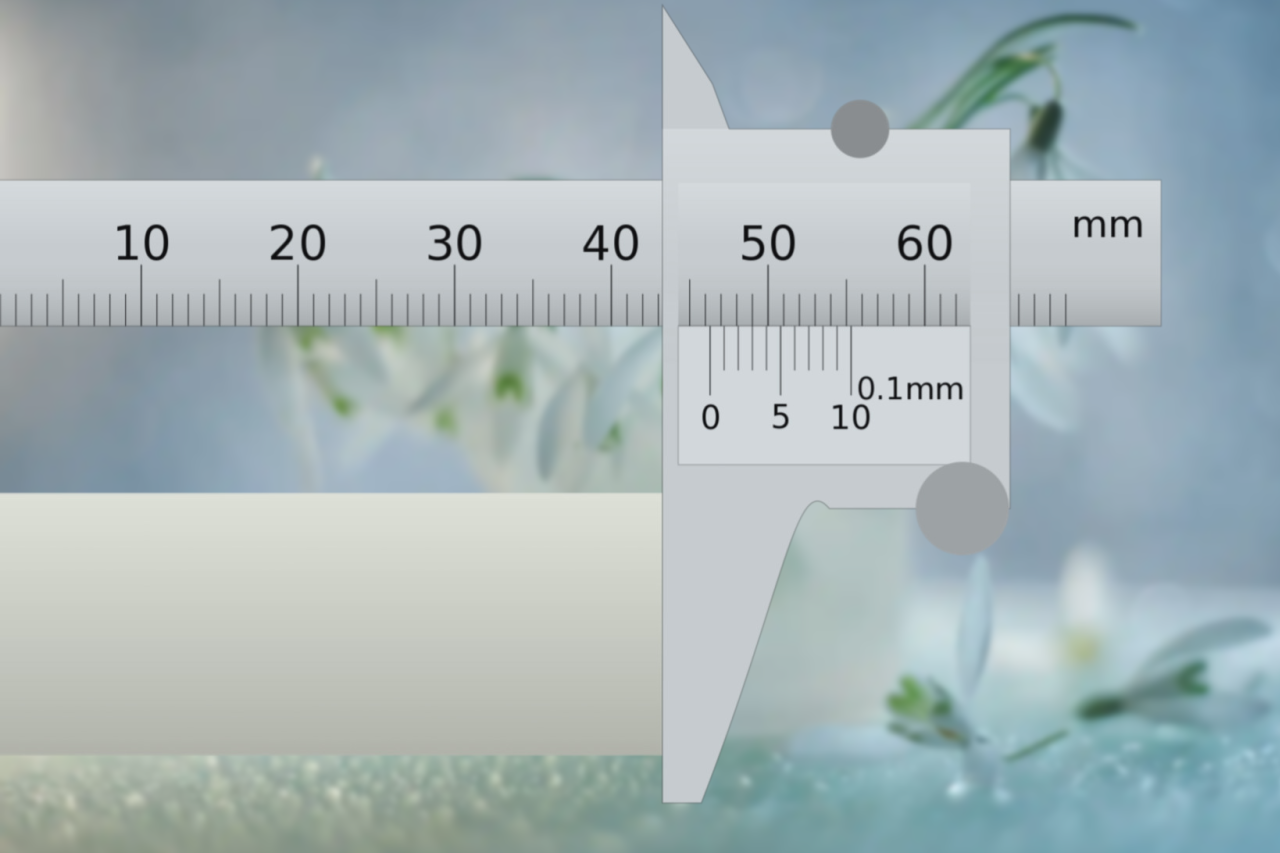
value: {"value": 46.3, "unit": "mm"}
